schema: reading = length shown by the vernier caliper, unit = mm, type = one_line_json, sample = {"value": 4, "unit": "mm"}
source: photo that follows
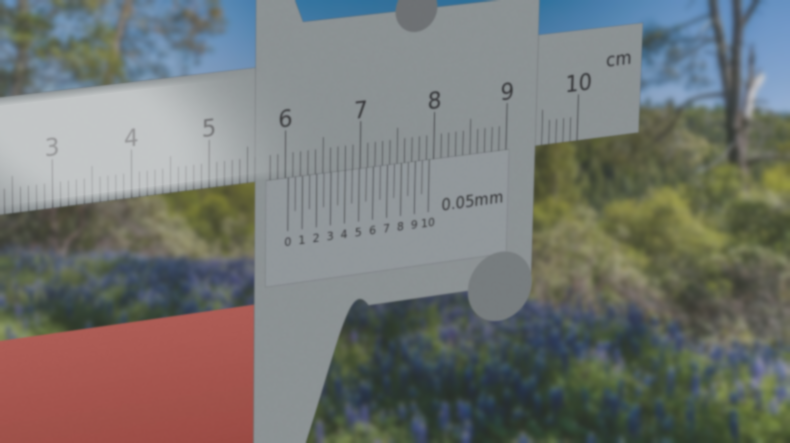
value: {"value": 60.4, "unit": "mm"}
